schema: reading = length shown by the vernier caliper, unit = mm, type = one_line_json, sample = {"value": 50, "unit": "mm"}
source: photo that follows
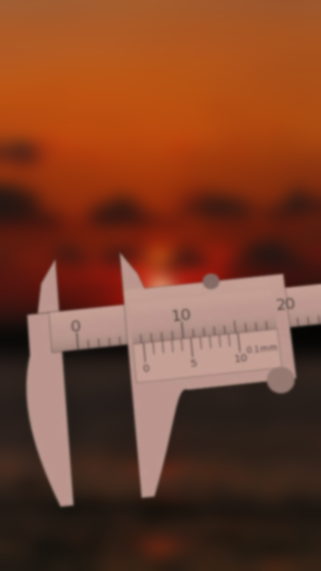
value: {"value": 6.2, "unit": "mm"}
